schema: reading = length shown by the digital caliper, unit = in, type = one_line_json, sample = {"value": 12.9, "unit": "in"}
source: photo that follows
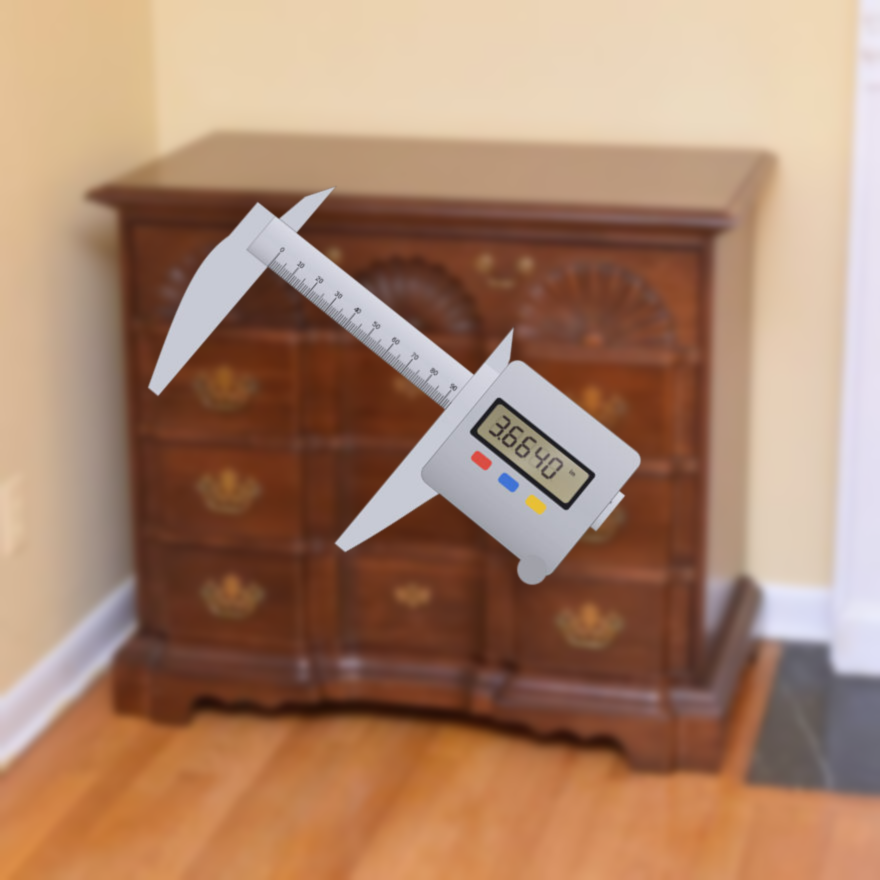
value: {"value": 3.6640, "unit": "in"}
